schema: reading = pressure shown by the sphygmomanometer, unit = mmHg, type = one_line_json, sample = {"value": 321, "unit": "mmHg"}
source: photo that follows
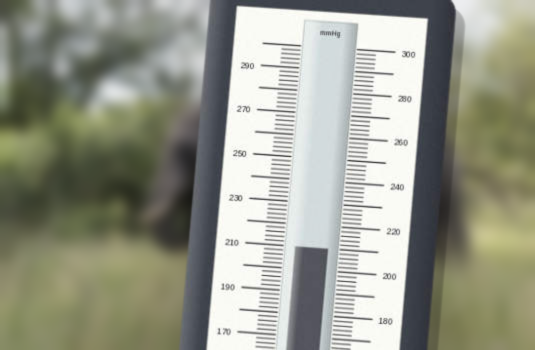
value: {"value": 210, "unit": "mmHg"}
